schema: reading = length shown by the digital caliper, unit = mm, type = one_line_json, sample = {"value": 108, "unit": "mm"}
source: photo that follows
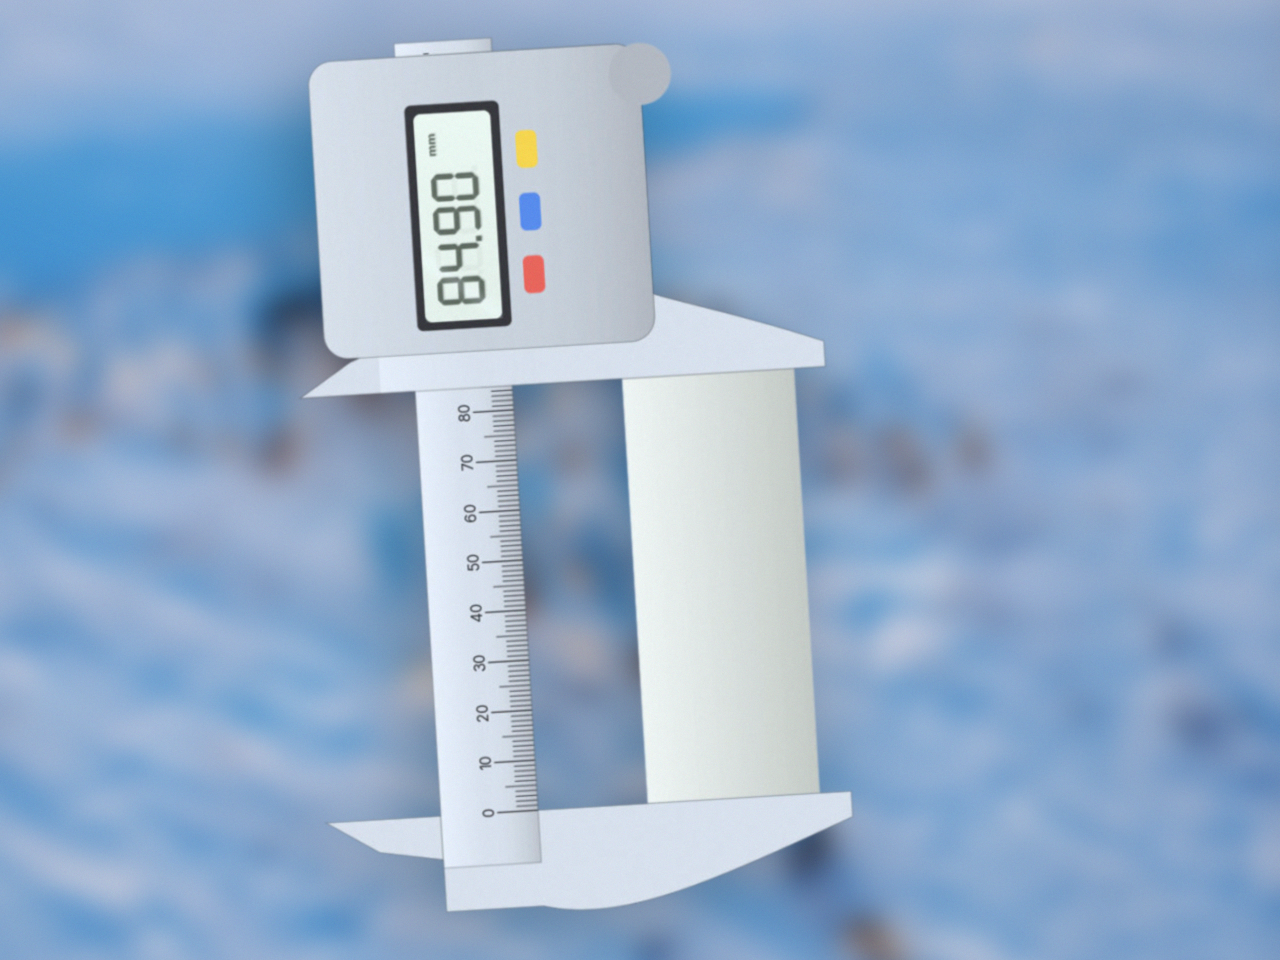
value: {"value": 84.90, "unit": "mm"}
